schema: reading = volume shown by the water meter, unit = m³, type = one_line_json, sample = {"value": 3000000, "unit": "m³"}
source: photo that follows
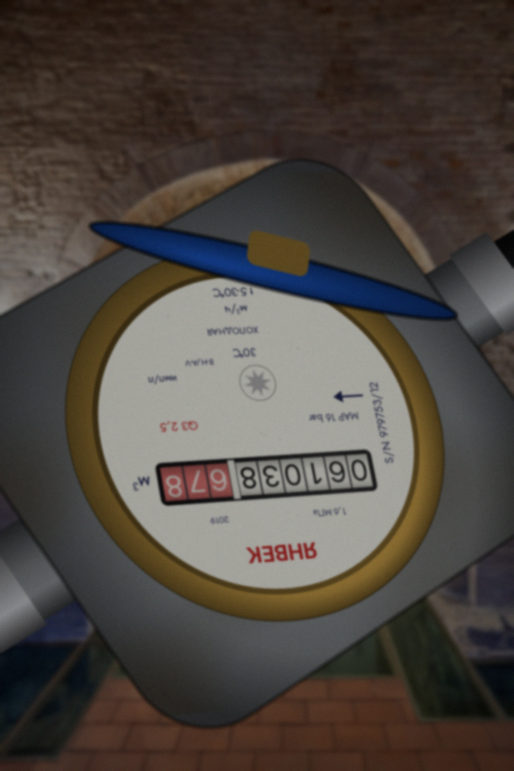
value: {"value": 61038.678, "unit": "m³"}
